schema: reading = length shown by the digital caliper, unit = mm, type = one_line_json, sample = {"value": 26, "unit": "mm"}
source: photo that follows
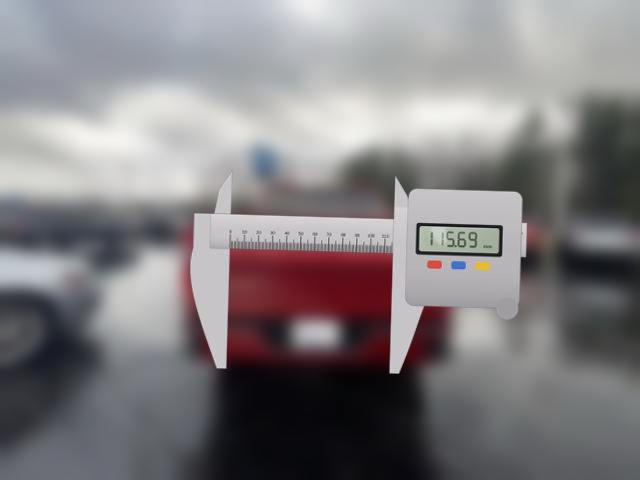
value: {"value": 115.69, "unit": "mm"}
